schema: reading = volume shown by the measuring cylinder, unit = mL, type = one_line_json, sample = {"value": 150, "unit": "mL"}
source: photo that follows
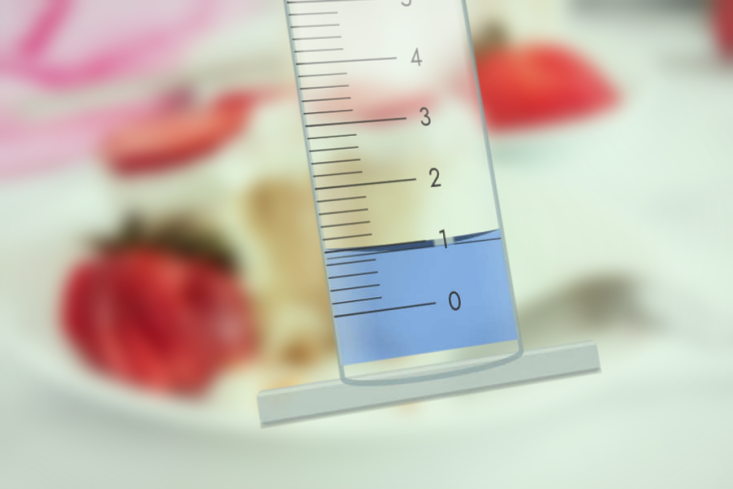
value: {"value": 0.9, "unit": "mL"}
